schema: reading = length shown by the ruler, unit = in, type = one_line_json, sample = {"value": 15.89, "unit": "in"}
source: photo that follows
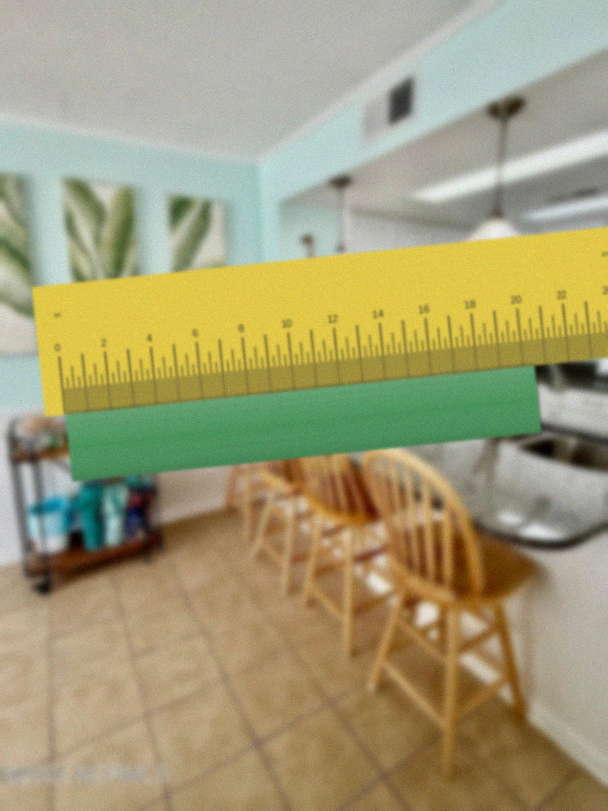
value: {"value": 20.5, "unit": "in"}
